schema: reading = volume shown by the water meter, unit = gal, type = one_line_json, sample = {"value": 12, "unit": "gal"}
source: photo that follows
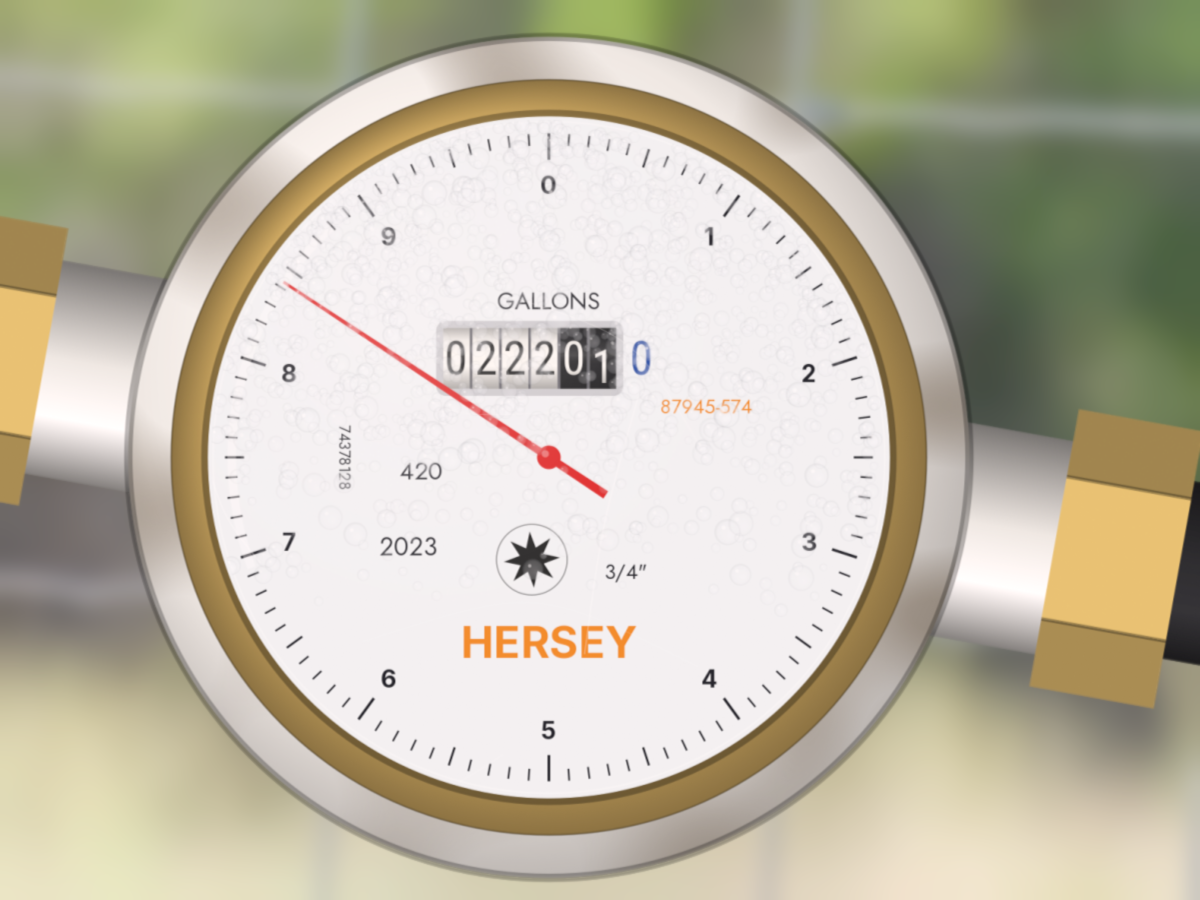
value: {"value": 222008.4, "unit": "gal"}
